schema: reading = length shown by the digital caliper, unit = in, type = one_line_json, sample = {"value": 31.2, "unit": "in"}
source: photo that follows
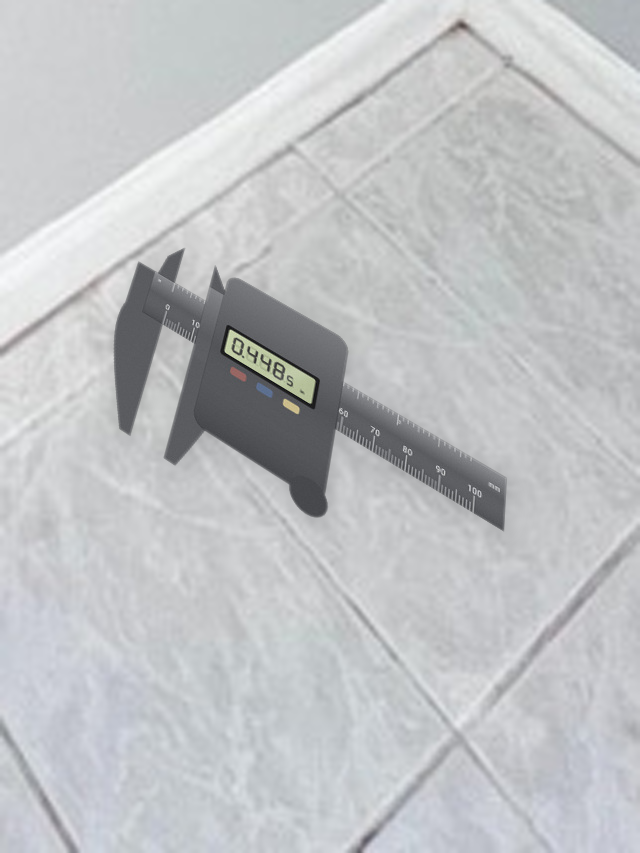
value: {"value": 0.4485, "unit": "in"}
